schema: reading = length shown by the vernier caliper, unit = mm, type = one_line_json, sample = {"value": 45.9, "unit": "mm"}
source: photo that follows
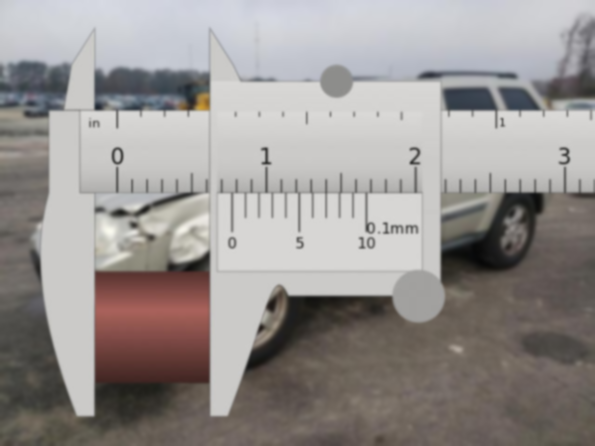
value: {"value": 7.7, "unit": "mm"}
